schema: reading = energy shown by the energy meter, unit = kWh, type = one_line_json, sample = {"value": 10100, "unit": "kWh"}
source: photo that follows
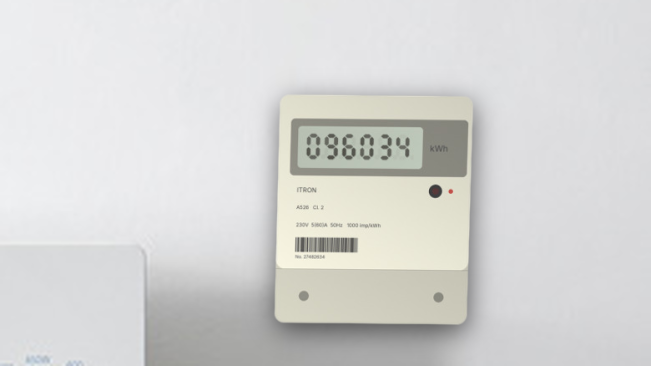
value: {"value": 96034, "unit": "kWh"}
